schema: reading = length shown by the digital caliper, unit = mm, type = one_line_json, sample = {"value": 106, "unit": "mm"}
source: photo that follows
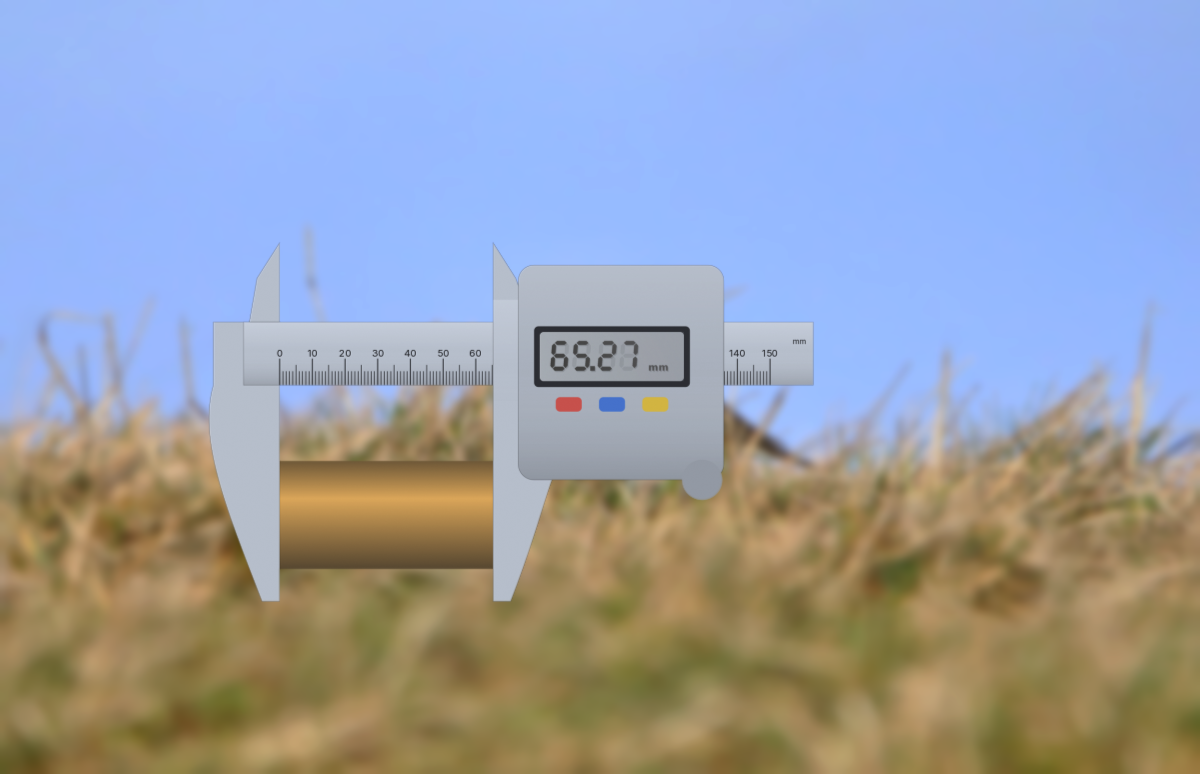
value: {"value": 65.27, "unit": "mm"}
